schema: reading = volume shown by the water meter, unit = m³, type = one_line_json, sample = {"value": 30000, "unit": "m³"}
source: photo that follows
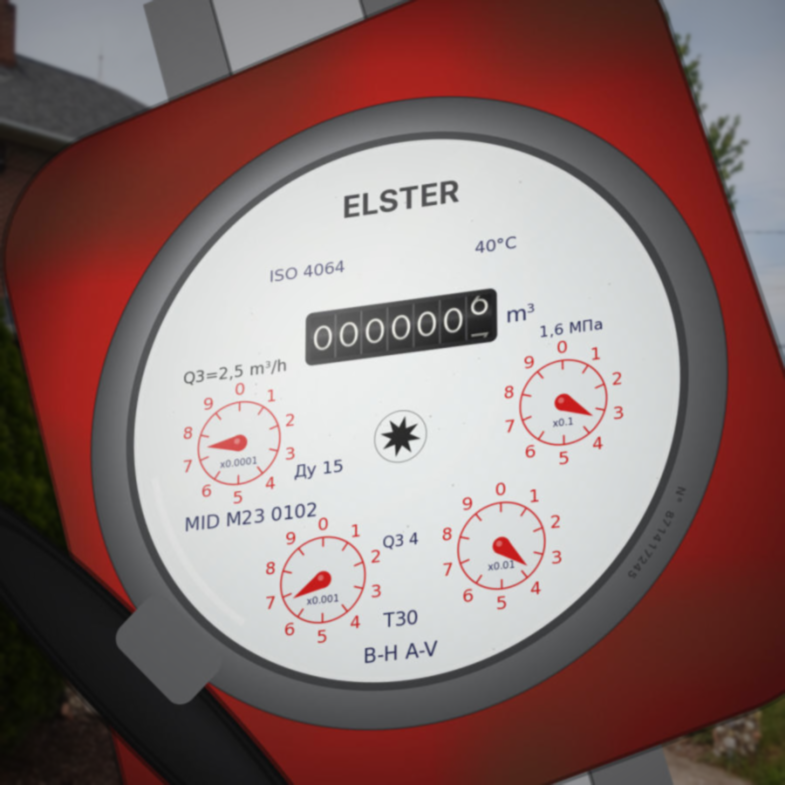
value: {"value": 6.3367, "unit": "m³"}
